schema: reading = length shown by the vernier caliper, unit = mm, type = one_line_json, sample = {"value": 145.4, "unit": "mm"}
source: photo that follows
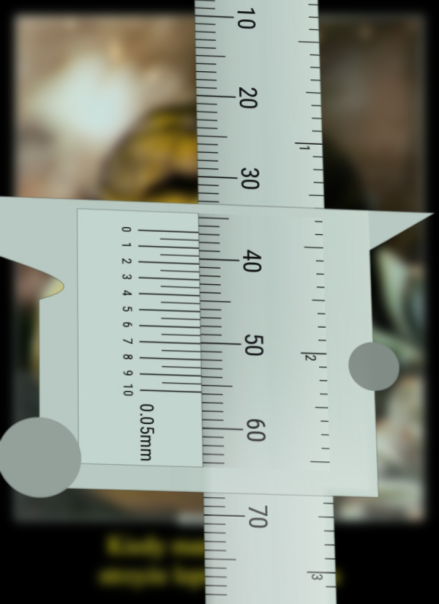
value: {"value": 36.8, "unit": "mm"}
